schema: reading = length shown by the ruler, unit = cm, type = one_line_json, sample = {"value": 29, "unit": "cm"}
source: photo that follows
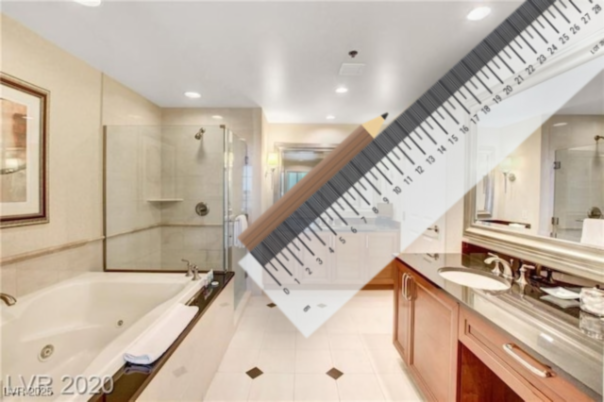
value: {"value": 13, "unit": "cm"}
